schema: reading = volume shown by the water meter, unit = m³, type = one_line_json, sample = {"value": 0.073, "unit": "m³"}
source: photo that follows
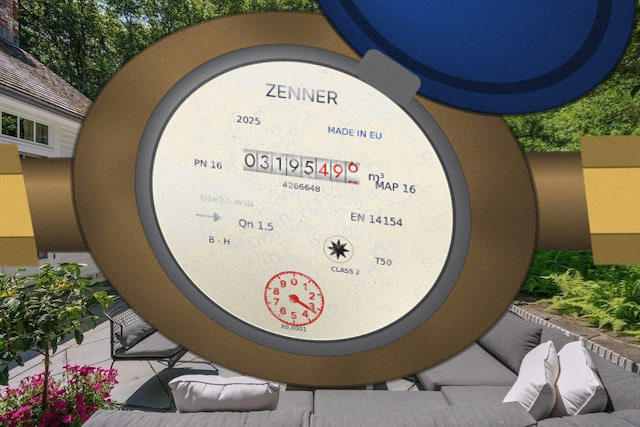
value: {"value": 3195.4963, "unit": "m³"}
